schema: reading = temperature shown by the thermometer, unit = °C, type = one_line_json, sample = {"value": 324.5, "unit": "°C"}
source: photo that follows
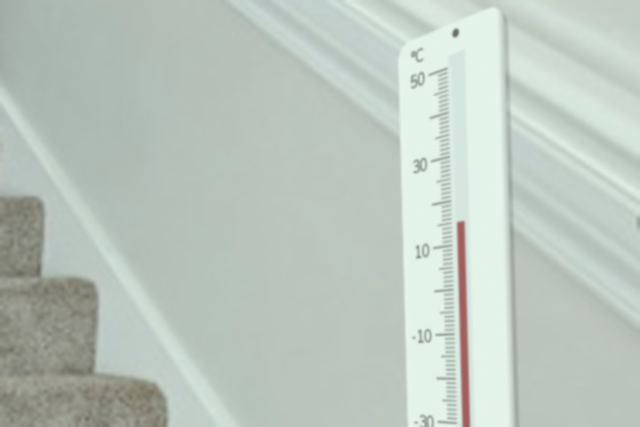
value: {"value": 15, "unit": "°C"}
